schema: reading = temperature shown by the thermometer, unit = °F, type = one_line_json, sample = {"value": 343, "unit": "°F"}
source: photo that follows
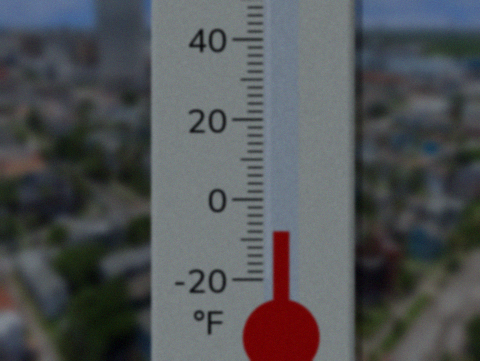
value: {"value": -8, "unit": "°F"}
